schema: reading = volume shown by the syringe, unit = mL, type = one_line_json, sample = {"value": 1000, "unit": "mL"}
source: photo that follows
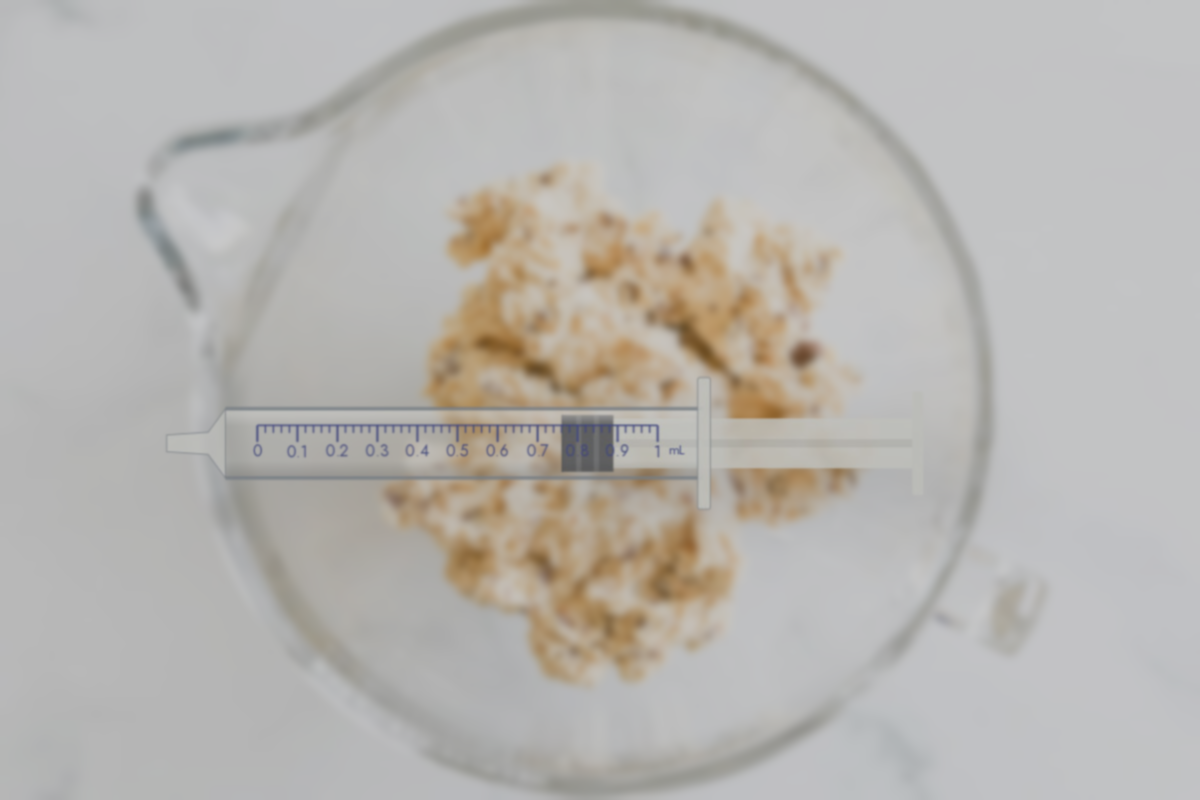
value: {"value": 0.76, "unit": "mL"}
